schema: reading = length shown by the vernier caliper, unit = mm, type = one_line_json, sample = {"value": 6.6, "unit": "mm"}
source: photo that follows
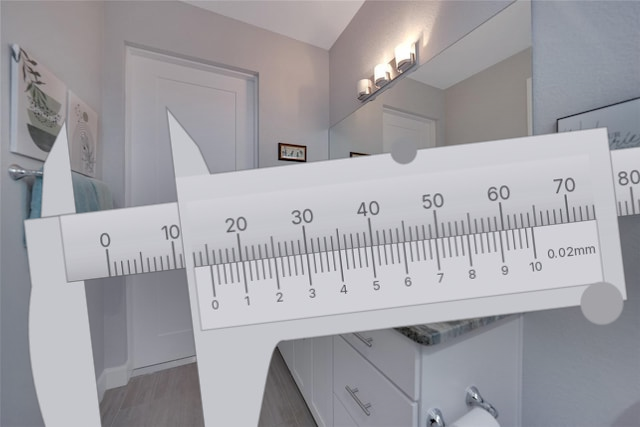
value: {"value": 15.4, "unit": "mm"}
